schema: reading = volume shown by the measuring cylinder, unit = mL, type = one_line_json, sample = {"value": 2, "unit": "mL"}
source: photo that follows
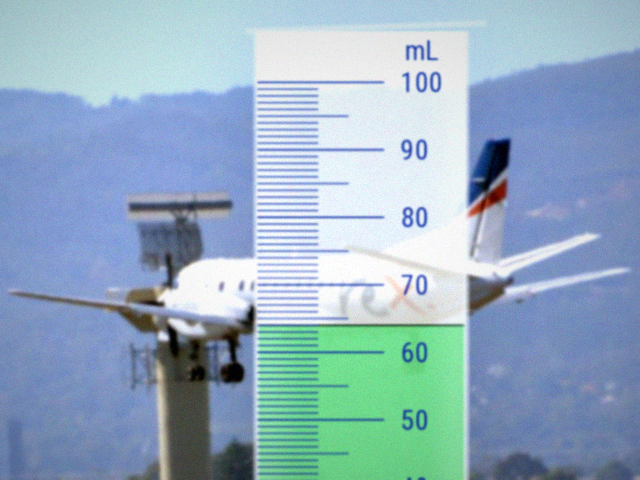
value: {"value": 64, "unit": "mL"}
